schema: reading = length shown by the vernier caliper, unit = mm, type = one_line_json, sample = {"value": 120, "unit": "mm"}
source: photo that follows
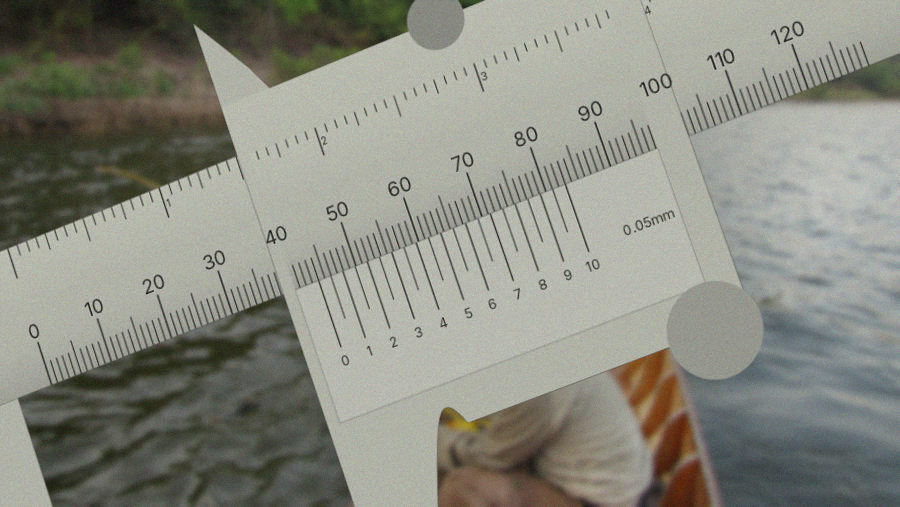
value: {"value": 44.0, "unit": "mm"}
